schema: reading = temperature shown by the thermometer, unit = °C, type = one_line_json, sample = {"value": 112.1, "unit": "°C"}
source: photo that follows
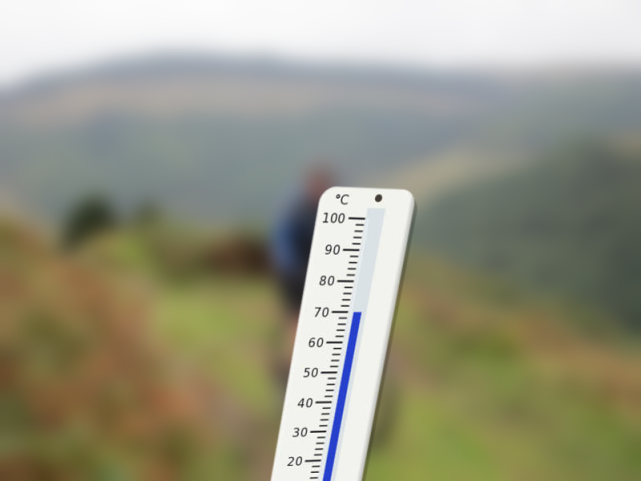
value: {"value": 70, "unit": "°C"}
